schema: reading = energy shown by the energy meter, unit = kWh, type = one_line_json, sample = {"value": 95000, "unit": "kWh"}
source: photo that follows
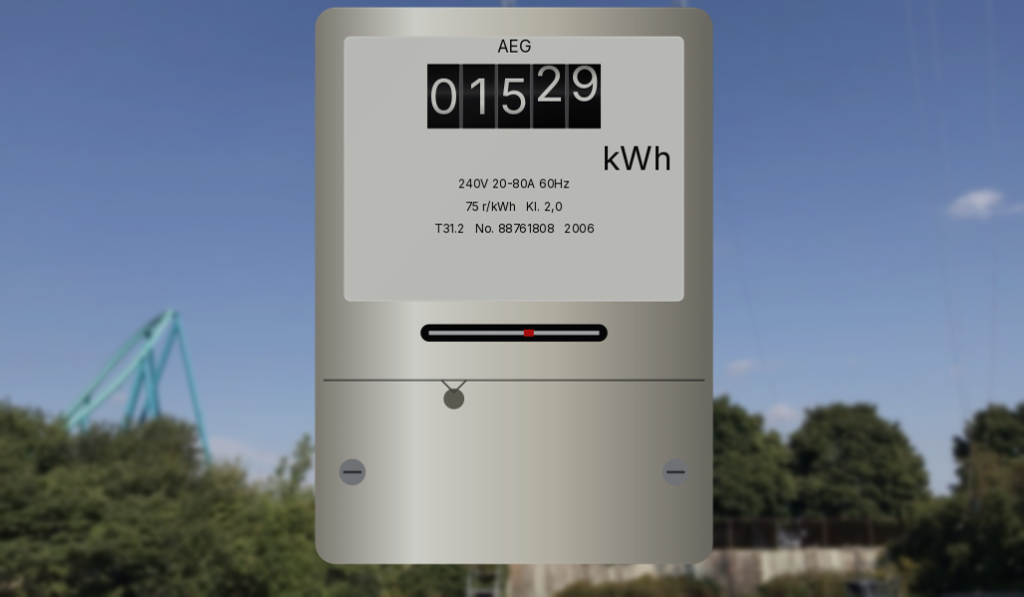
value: {"value": 1529, "unit": "kWh"}
